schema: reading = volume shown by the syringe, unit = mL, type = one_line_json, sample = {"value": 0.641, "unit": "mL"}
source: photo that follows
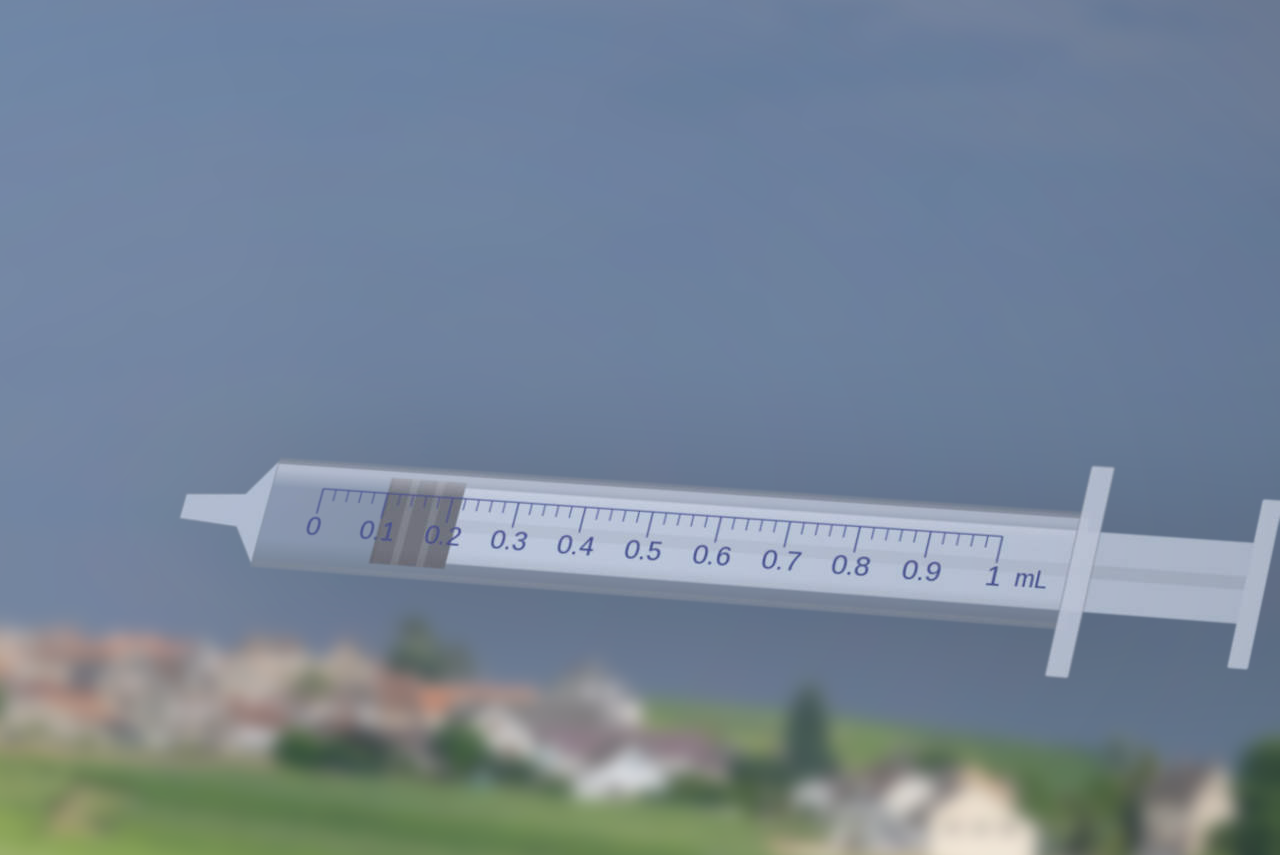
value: {"value": 0.1, "unit": "mL"}
